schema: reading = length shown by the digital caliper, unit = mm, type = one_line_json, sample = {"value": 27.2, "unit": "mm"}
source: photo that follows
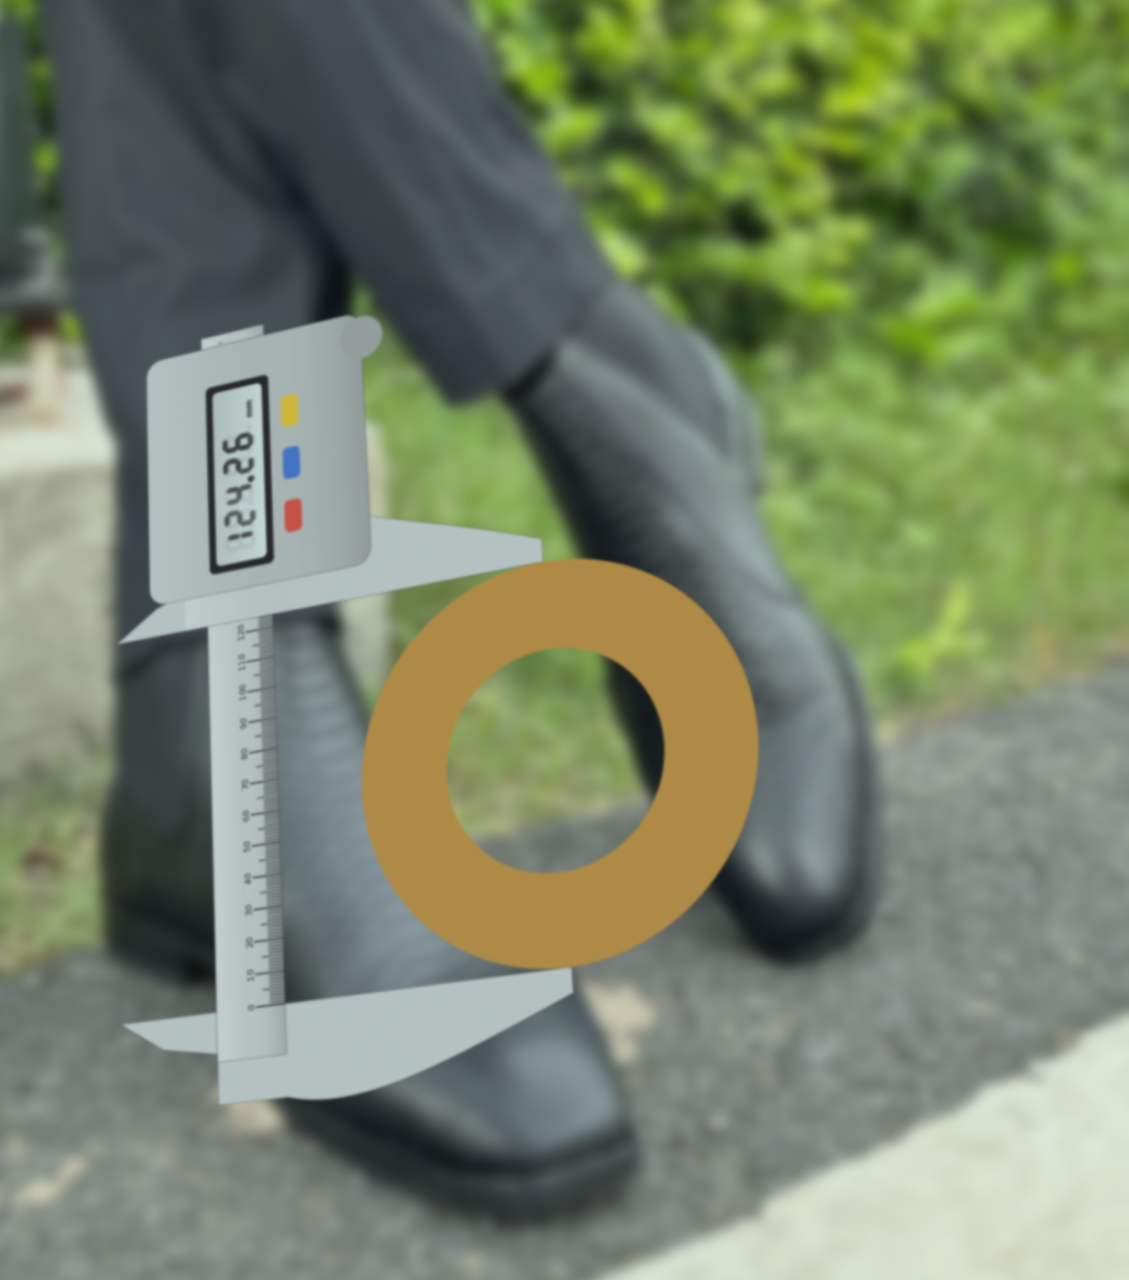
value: {"value": 124.26, "unit": "mm"}
